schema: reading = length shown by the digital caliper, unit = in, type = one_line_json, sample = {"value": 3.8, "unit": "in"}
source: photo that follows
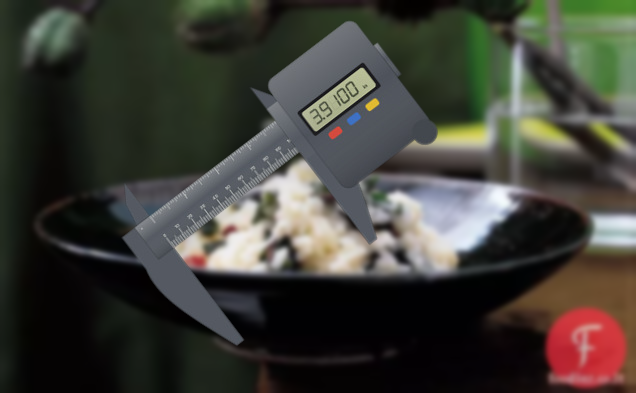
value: {"value": 3.9100, "unit": "in"}
